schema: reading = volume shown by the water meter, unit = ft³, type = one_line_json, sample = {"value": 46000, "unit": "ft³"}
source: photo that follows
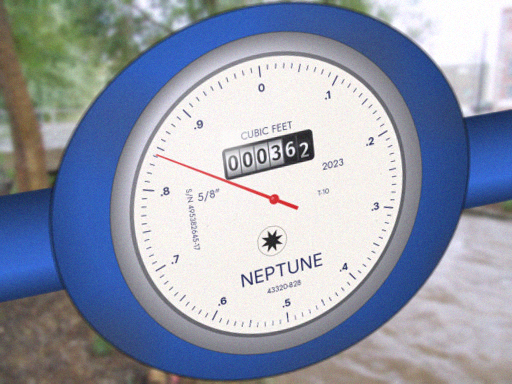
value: {"value": 361.84, "unit": "ft³"}
